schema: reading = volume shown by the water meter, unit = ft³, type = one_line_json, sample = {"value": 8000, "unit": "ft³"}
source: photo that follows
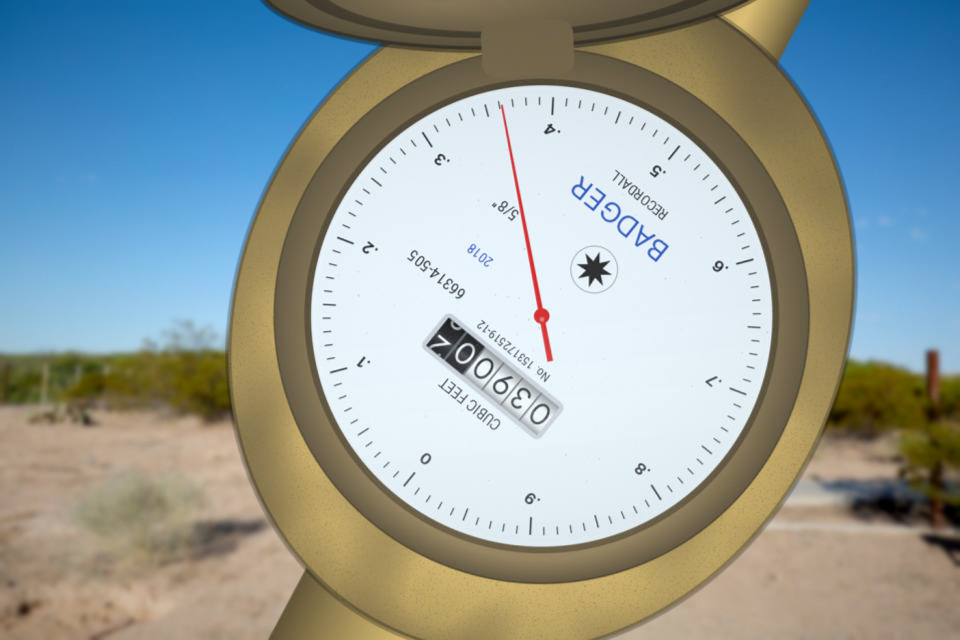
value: {"value": 39002.36, "unit": "ft³"}
